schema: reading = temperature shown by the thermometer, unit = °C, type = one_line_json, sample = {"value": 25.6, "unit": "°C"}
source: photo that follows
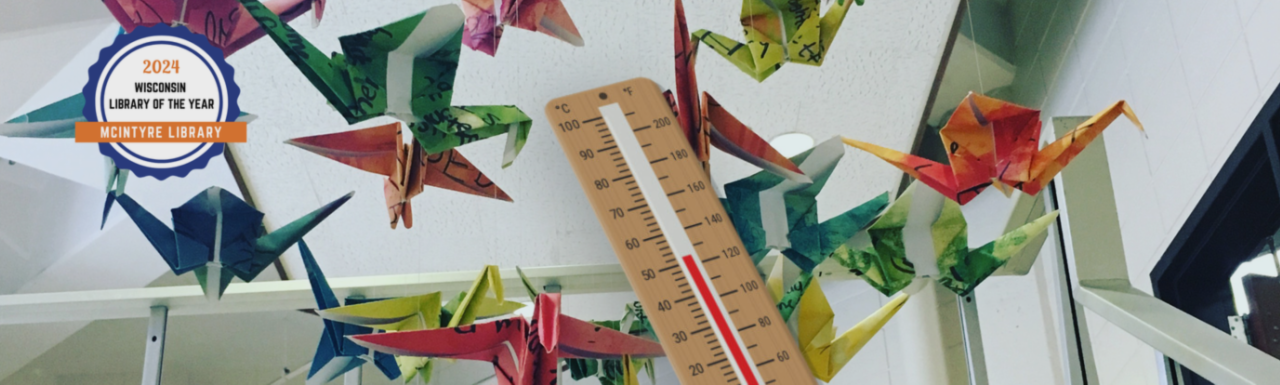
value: {"value": 52, "unit": "°C"}
